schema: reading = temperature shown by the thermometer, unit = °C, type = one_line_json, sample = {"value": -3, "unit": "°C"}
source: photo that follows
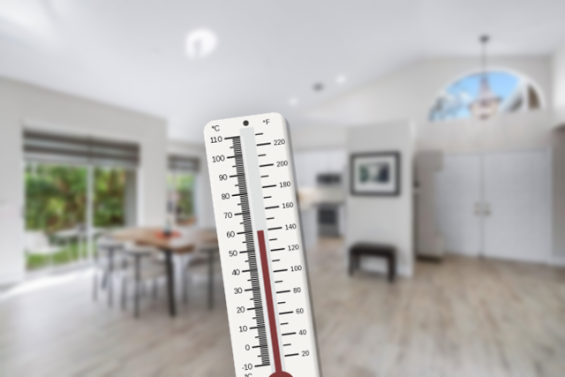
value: {"value": 60, "unit": "°C"}
